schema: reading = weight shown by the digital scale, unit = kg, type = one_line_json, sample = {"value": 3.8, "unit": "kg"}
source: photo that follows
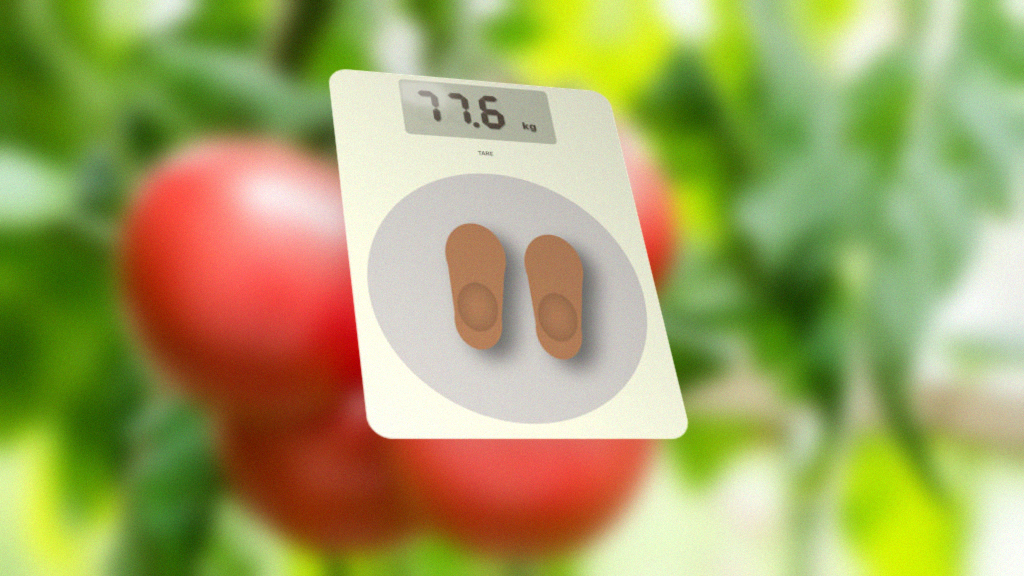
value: {"value": 77.6, "unit": "kg"}
